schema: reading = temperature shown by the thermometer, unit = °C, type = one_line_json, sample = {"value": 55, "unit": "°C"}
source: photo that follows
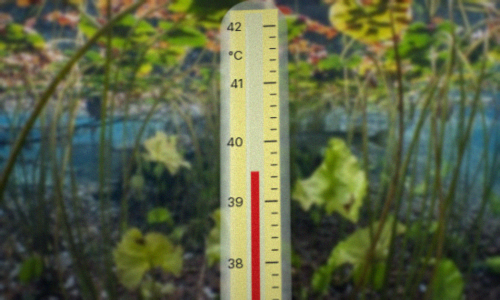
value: {"value": 39.5, "unit": "°C"}
